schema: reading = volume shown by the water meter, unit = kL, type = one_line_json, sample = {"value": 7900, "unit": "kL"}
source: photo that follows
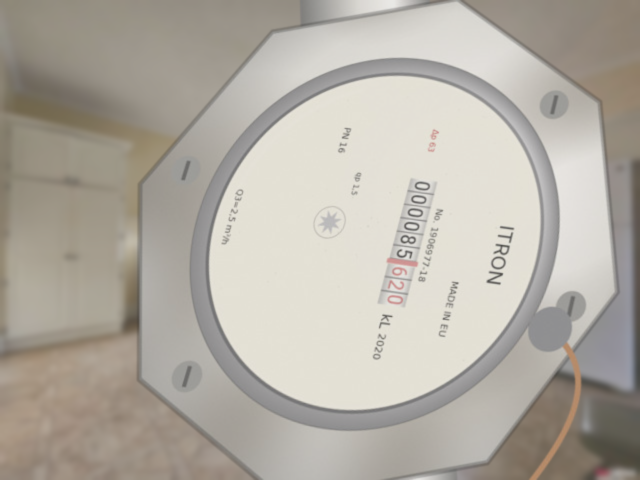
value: {"value": 85.620, "unit": "kL"}
